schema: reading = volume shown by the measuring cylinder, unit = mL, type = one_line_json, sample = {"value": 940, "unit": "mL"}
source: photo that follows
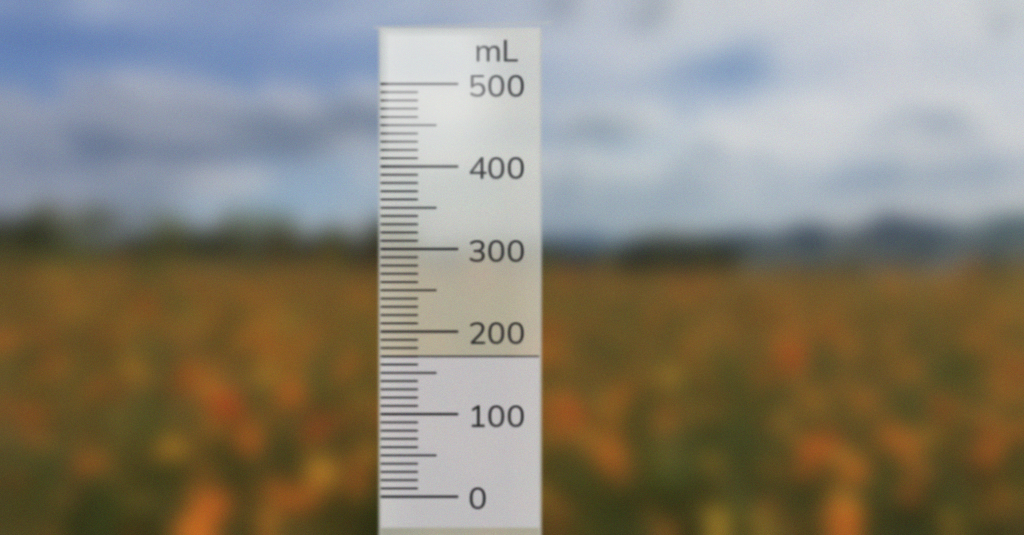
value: {"value": 170, "unit": "mL"}
